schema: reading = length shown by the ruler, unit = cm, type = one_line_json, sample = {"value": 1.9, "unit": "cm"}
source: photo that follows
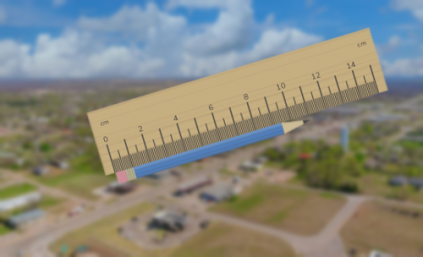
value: {"value": 11, "unit": "cm"}
